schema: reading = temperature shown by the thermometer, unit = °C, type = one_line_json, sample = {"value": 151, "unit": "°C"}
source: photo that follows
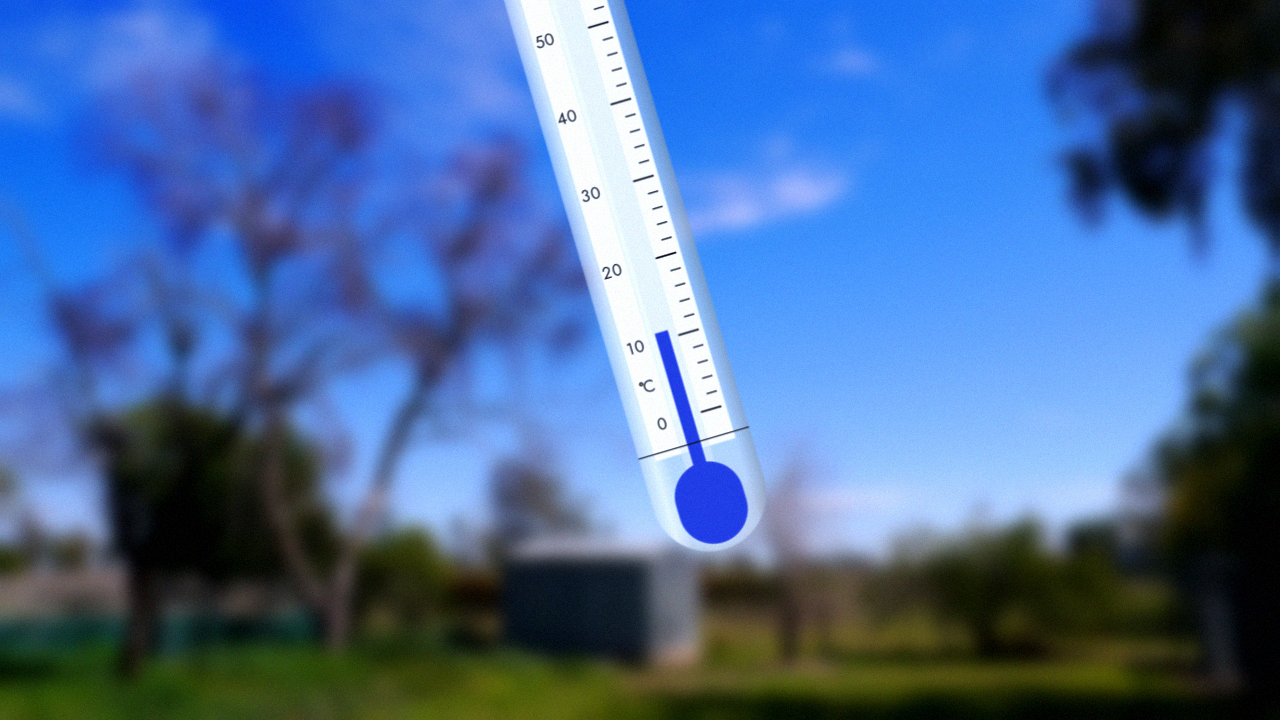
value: {"value": 11, "unit": "°C"}
